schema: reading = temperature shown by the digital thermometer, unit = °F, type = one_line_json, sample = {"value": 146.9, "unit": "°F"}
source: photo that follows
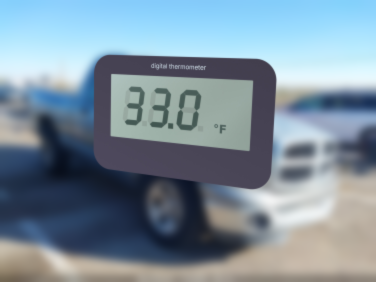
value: {"value": 33.0, "unit": "°F"}
